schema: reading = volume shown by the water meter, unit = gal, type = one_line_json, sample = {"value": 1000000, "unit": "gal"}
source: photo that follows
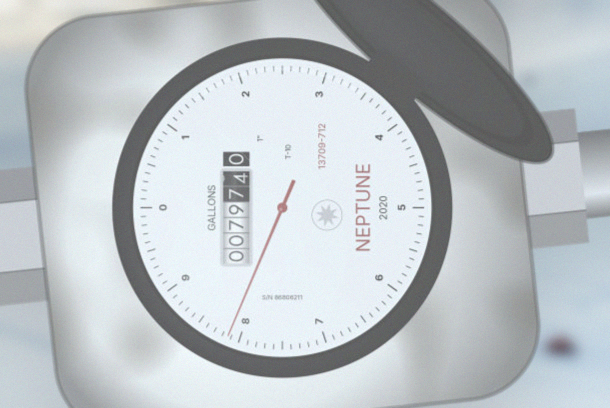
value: {"value": 79738.1, "unit": "gal"}
